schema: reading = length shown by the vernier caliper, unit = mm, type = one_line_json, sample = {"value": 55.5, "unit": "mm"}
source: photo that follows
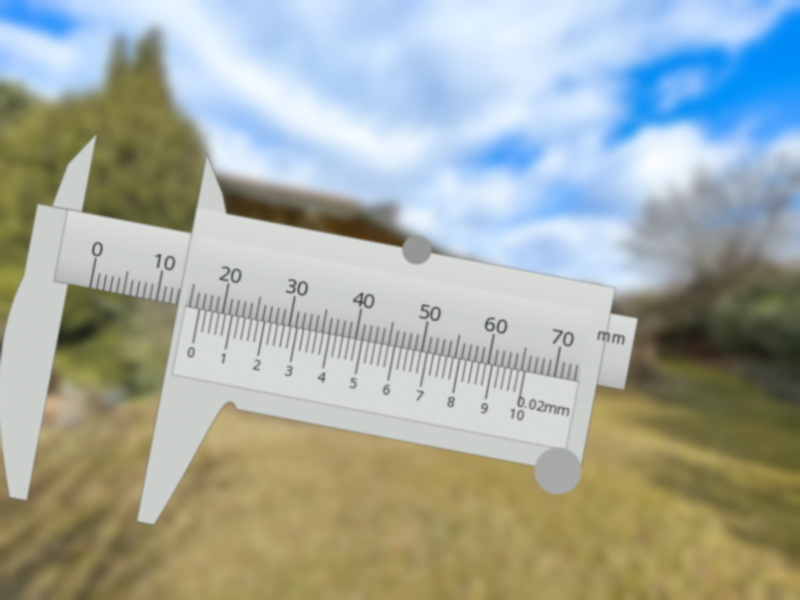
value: {"value": 16.5, "unit": "mm"}
